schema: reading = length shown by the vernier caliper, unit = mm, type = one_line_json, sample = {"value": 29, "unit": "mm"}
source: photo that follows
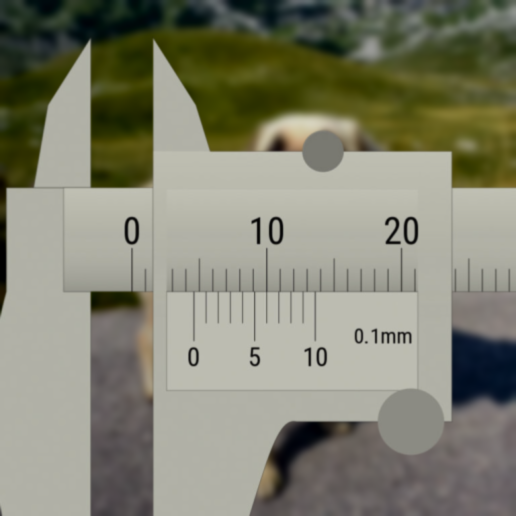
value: {"value": 4.6, "unit": "mm"}
